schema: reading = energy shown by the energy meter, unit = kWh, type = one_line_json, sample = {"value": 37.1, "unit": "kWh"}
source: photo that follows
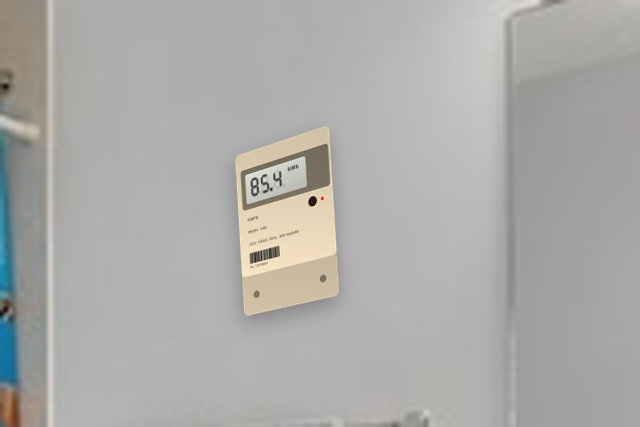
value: {"value": 85.4, "unit": "kWh"}
